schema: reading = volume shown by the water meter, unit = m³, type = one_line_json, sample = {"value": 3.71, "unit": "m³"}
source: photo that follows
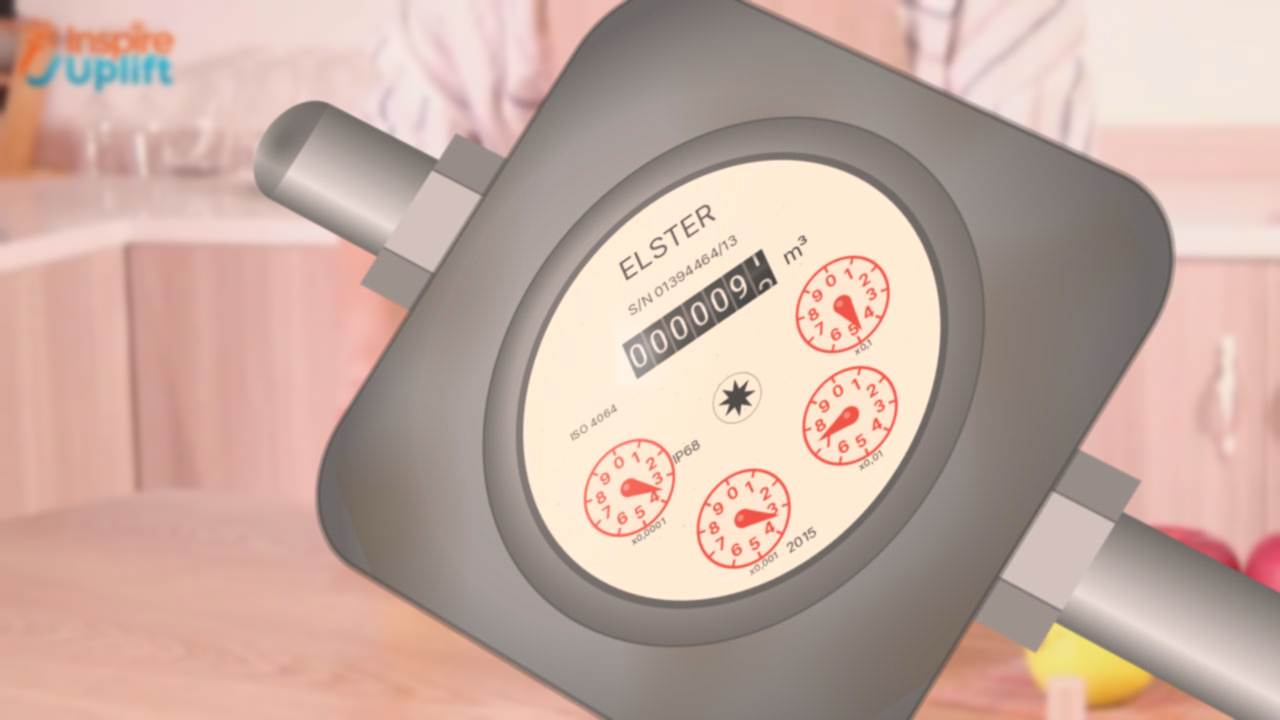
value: {"value": 91.4733, "unit": "m³"}
